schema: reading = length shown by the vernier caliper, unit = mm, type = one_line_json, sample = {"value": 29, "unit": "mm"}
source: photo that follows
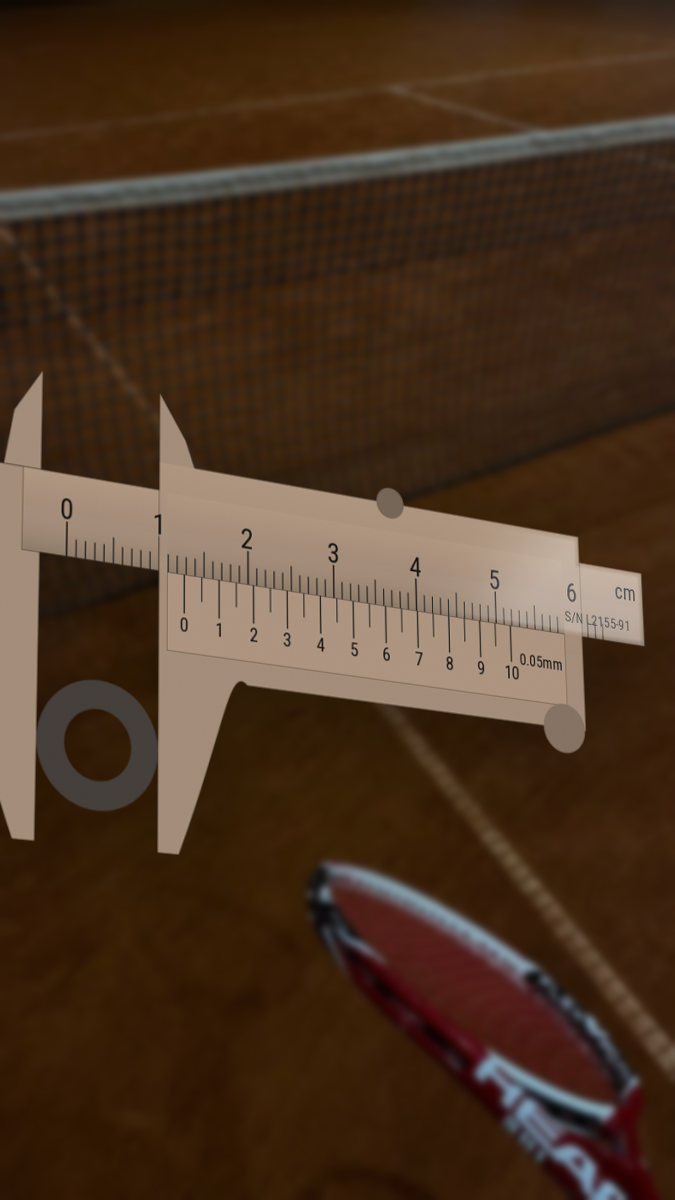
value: {"value": 12.8, "unit": "mm"}
